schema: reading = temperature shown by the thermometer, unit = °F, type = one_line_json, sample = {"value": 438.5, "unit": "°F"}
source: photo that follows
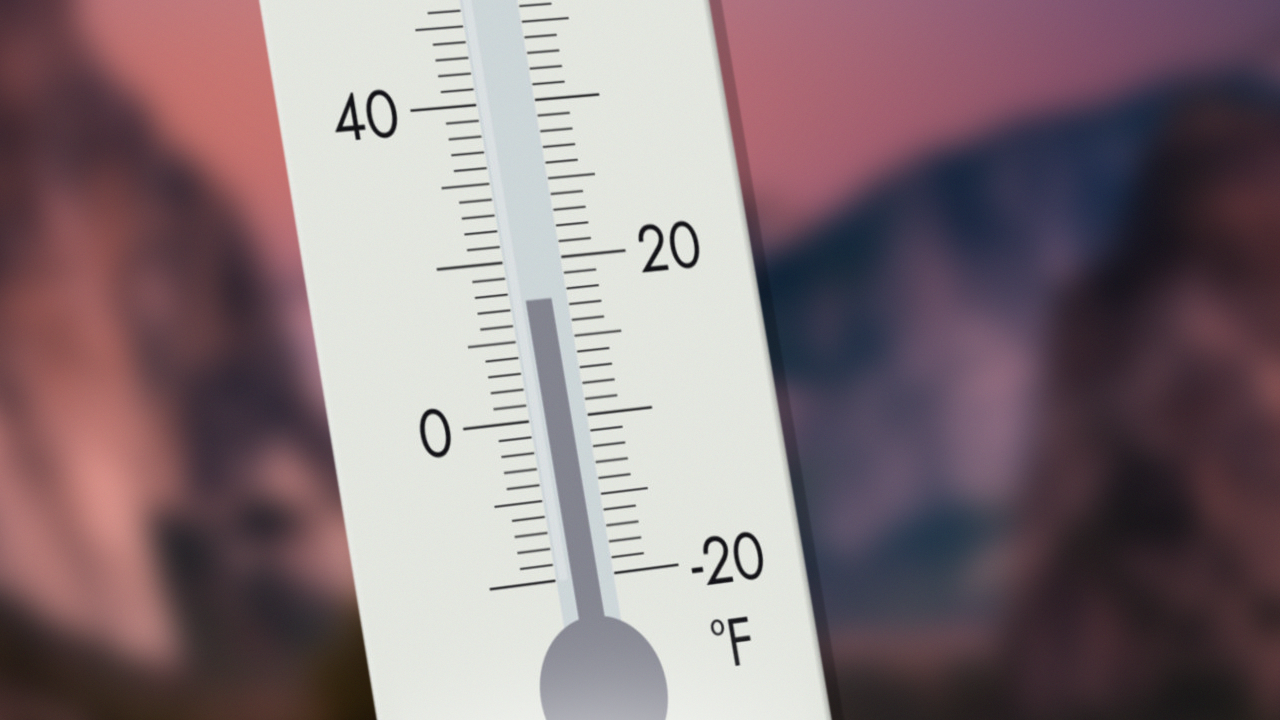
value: {"value": 15, "unit": "°F"}
